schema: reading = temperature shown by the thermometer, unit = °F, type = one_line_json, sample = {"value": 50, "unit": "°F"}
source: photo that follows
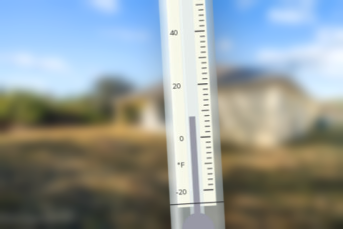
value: {"value": 8, "unit": "°F"}
